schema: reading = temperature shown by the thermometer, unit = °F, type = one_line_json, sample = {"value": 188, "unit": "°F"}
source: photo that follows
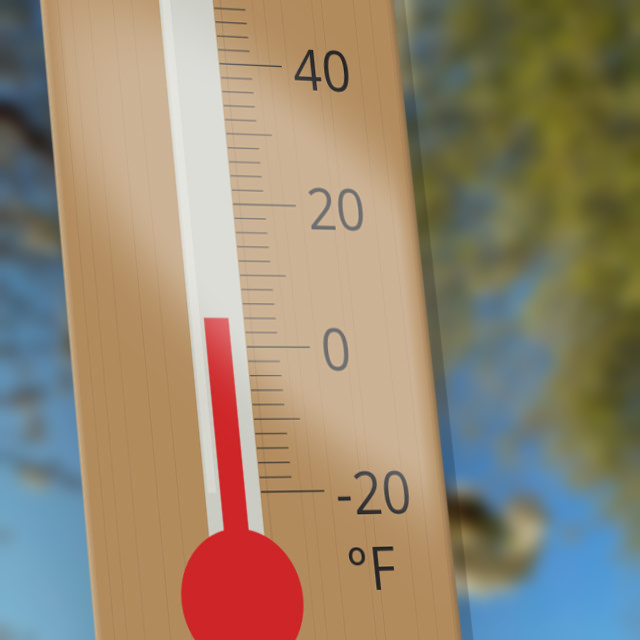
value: {"value": 4, "unit": "°F"}
